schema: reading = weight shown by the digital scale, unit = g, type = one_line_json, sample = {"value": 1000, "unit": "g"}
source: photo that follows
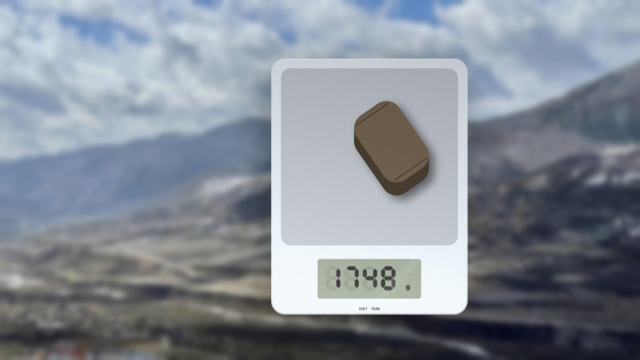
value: {"value": 1748, "unit": "g"}
